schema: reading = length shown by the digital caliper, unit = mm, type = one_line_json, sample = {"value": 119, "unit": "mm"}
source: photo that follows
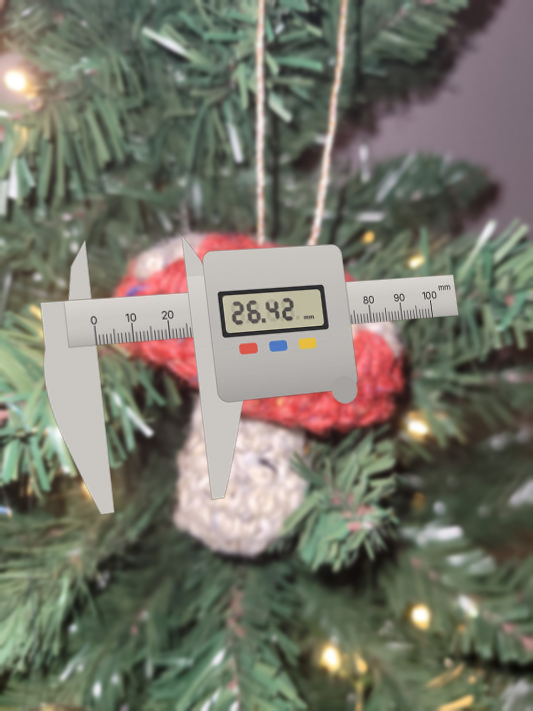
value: {"value": 26.42, "unit": "mm"}
